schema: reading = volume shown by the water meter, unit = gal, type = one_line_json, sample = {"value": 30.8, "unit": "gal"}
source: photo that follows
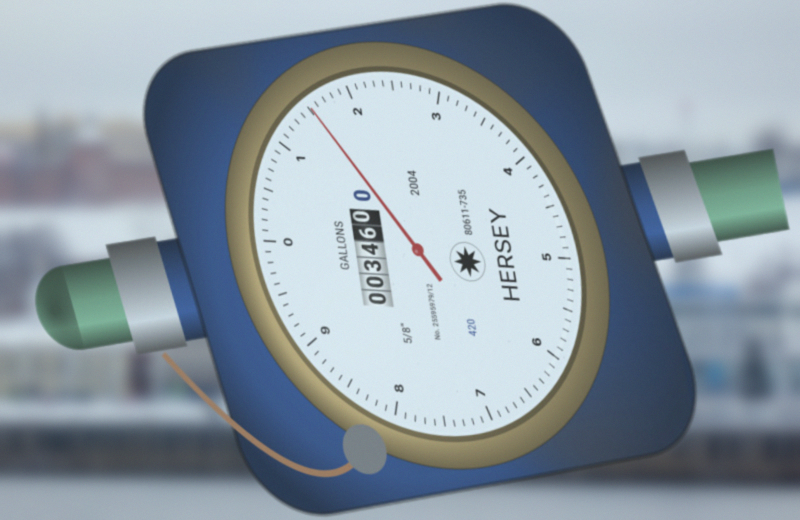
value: {"value": 34601.5, "unit": "gal"}
